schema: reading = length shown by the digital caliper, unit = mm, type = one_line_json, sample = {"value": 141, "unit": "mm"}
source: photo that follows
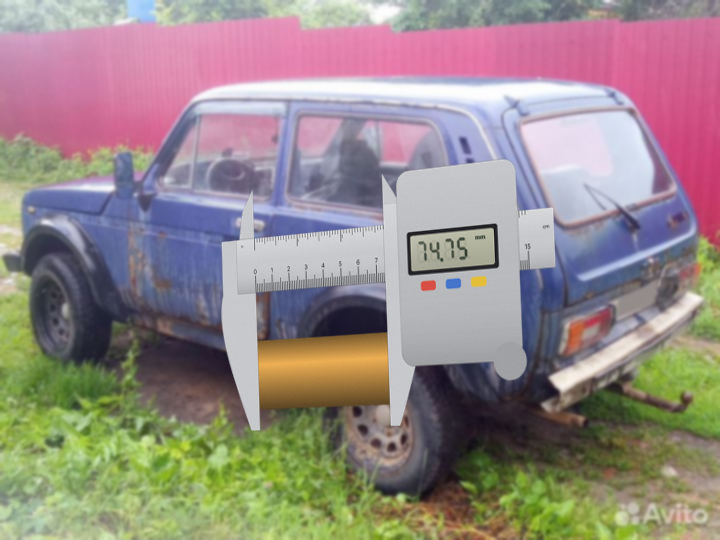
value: {"value": 74.75, "unit": "mm"}
